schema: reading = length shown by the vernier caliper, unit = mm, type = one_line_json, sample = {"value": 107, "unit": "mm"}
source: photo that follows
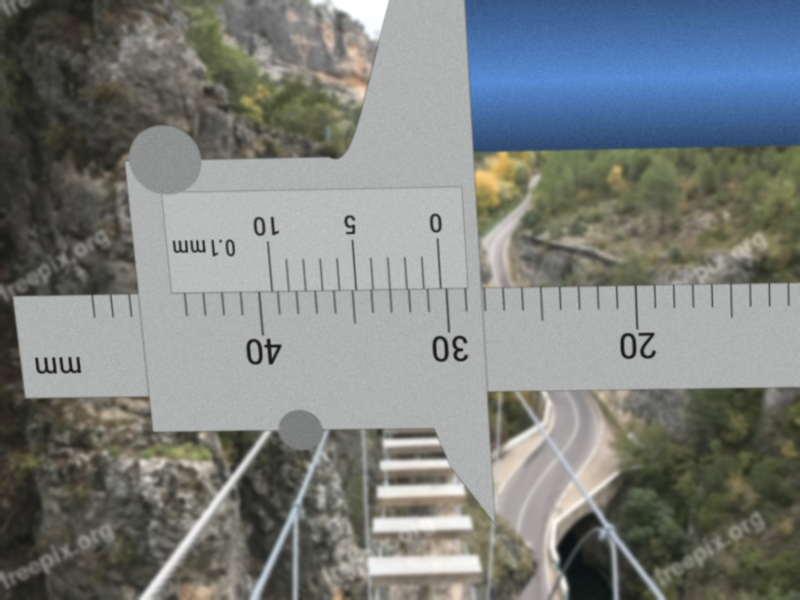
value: {"value": 30.3, "unit": "mm"}
